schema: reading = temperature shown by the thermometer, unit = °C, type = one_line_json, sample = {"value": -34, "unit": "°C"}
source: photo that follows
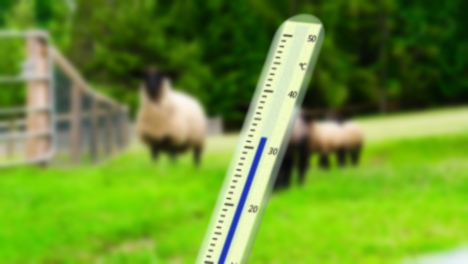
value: {"value": 32, "unit": "°C"}
